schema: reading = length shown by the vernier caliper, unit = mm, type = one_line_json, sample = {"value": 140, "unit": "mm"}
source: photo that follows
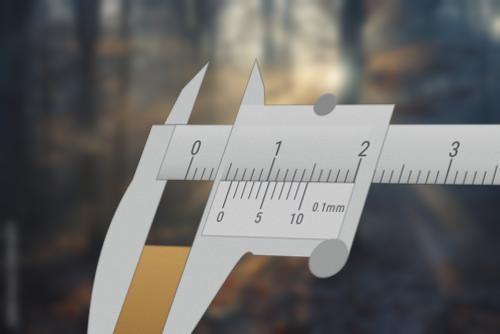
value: {"value": 5.8, "unit": "mm"}
